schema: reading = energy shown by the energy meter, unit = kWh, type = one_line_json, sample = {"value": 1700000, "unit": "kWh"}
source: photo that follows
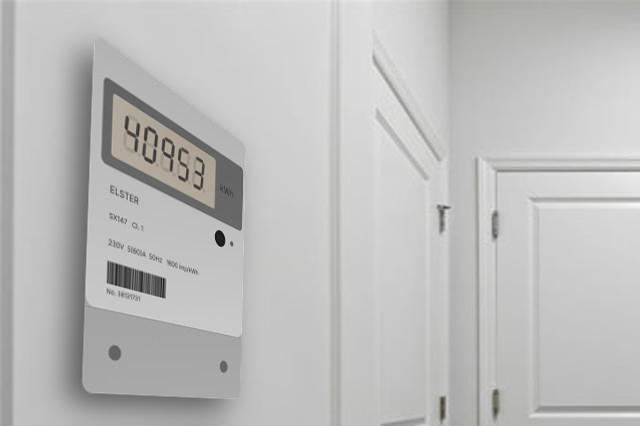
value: {"value": 40953, "unit": "kWh"}
